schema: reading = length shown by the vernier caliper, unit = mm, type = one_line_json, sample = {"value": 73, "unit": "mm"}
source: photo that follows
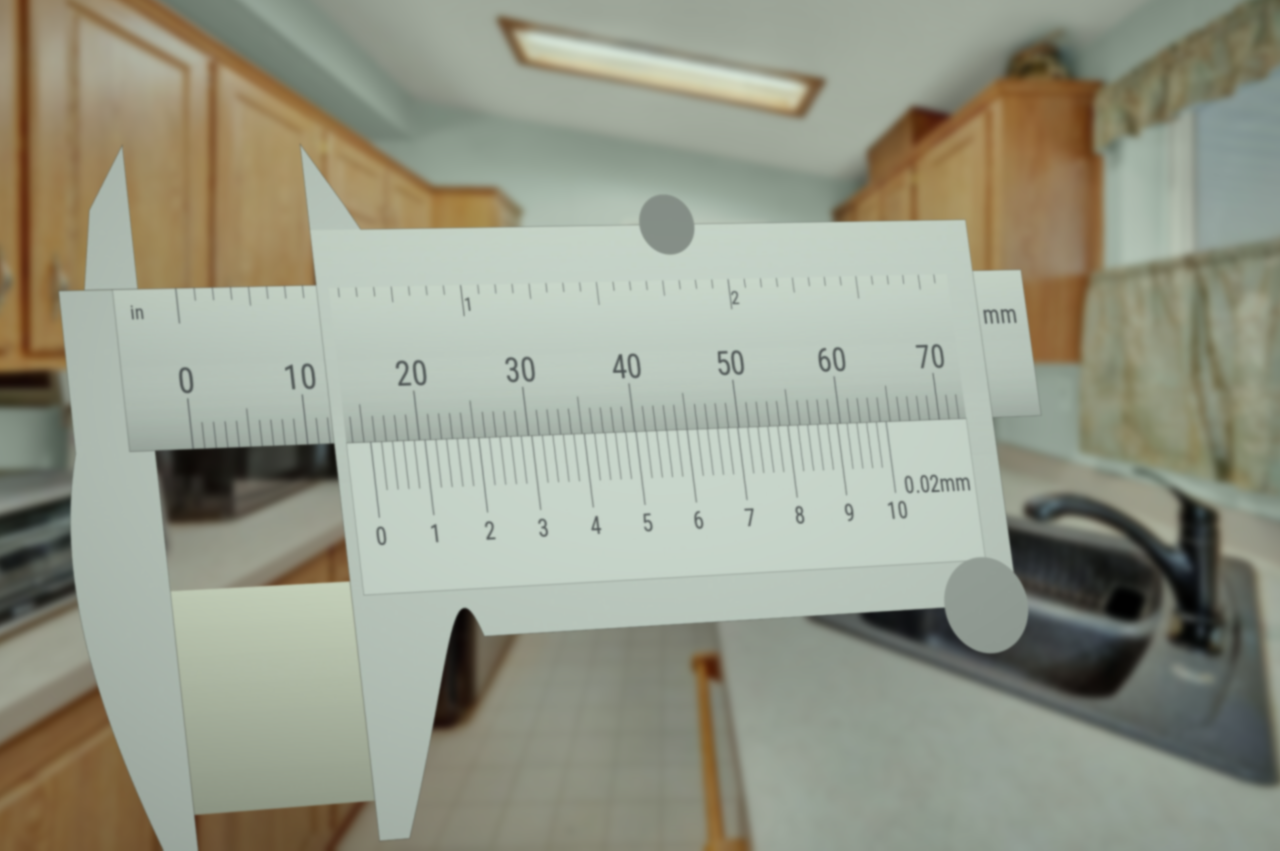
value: {"value": 15.6, "unit": "mm"}
